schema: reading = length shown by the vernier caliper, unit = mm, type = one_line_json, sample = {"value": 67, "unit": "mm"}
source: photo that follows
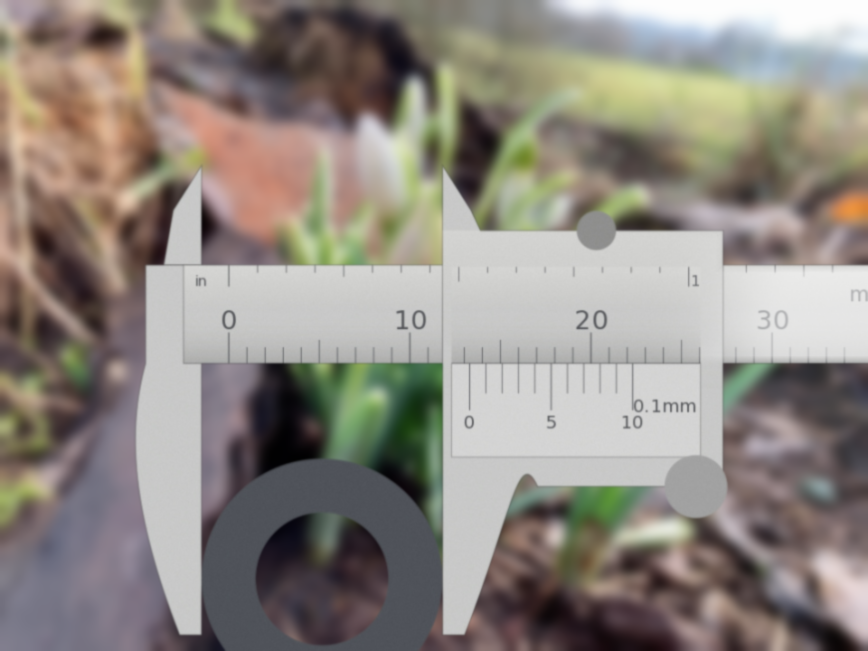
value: {"value": 13.3, "unit": "mm"}
